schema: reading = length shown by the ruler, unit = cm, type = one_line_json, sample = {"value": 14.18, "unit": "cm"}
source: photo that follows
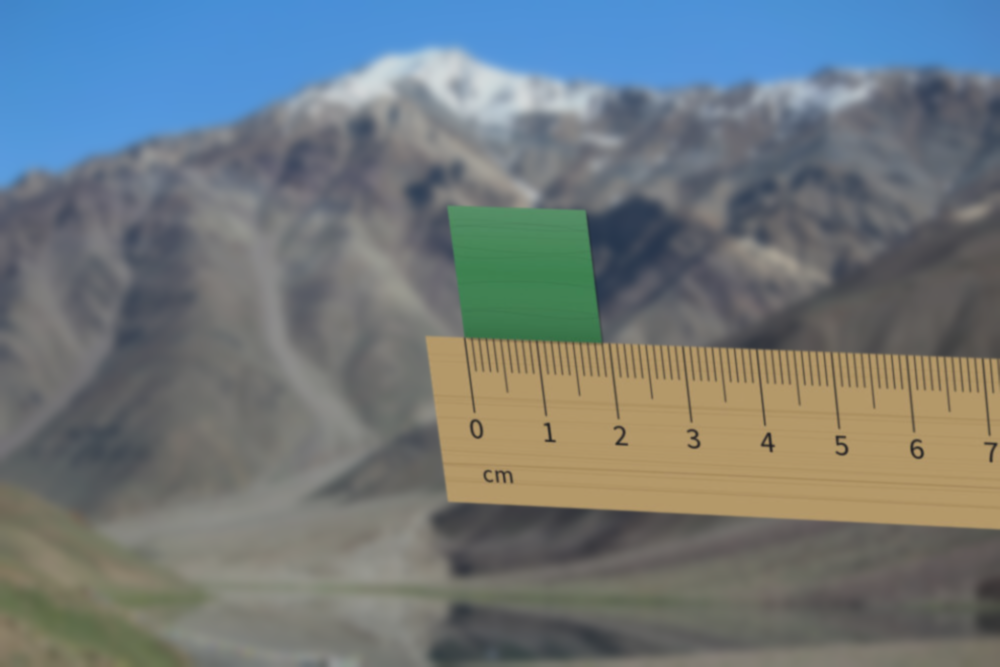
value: {"value": 1.9, "unit": "cm"}
